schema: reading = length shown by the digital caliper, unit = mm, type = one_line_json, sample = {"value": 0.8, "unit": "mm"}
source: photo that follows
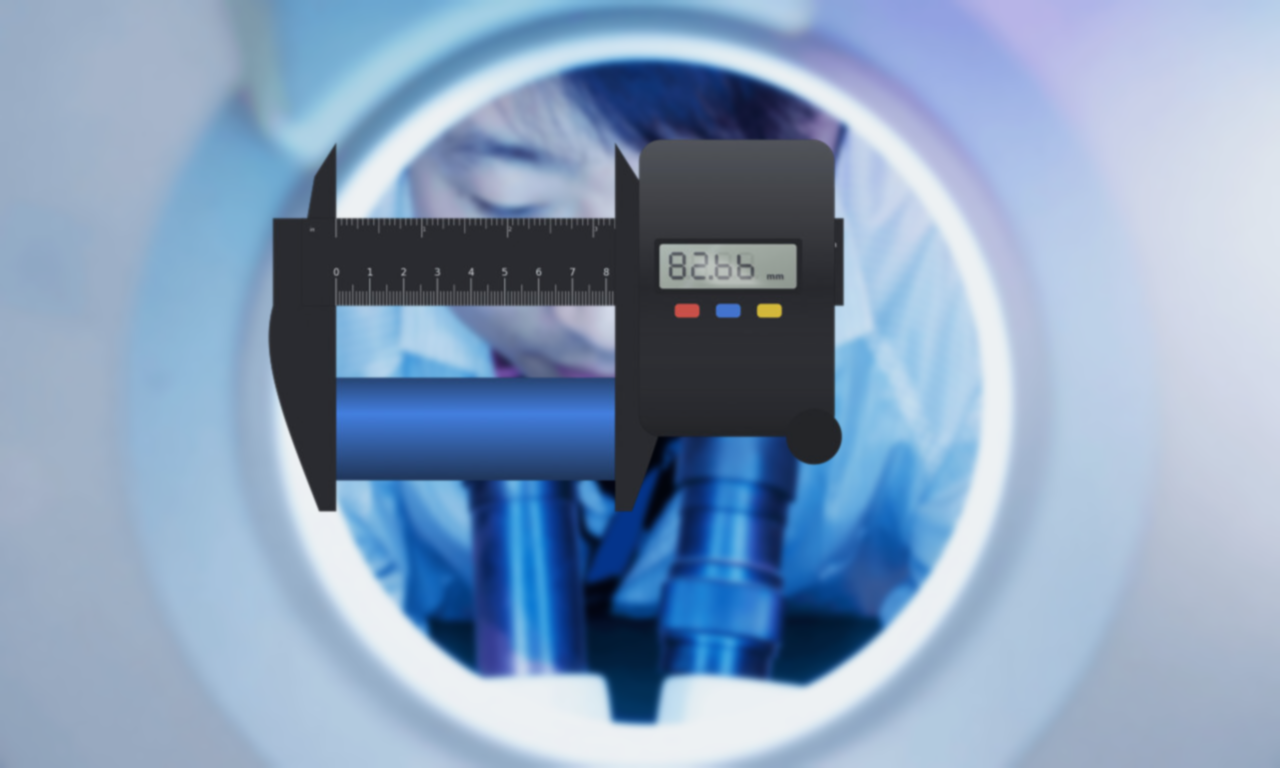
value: {"value": 82.66, "unit": "mm"}
